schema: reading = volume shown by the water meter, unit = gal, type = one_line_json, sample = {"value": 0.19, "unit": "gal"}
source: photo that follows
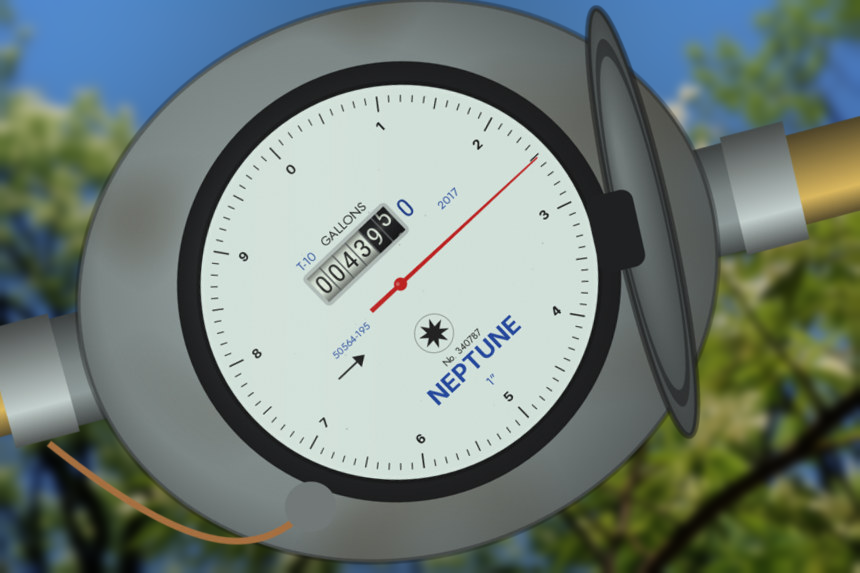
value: {"value": 43952.5, "unit": "gal"}
